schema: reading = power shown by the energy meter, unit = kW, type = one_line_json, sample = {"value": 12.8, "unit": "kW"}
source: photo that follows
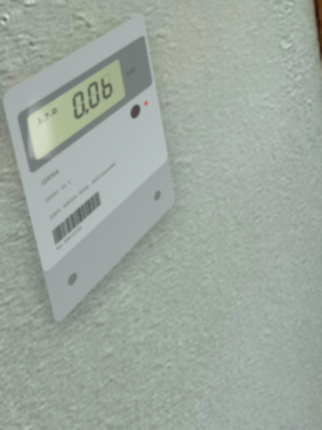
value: {"value": 0.06, "unit": "kW"}
